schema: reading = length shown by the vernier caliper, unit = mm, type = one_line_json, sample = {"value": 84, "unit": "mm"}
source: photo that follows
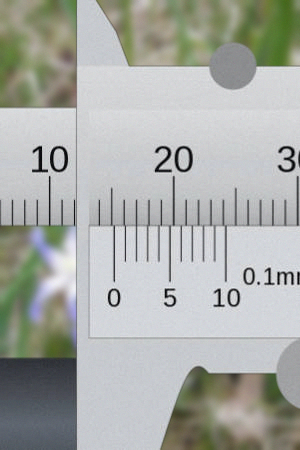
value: {"value": 15.2, "unit": "mm"}
